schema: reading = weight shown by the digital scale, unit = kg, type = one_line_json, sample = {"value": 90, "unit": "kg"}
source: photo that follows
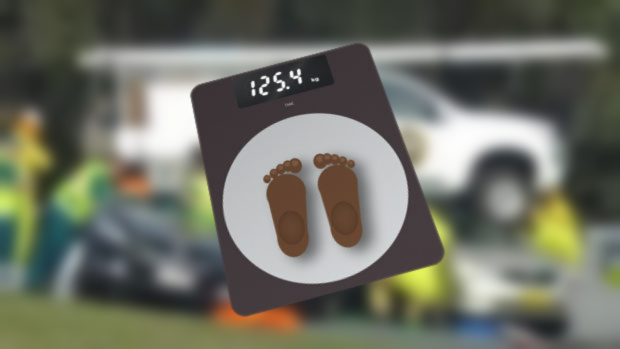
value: {"value": 125.4, "unit": "kg"}
